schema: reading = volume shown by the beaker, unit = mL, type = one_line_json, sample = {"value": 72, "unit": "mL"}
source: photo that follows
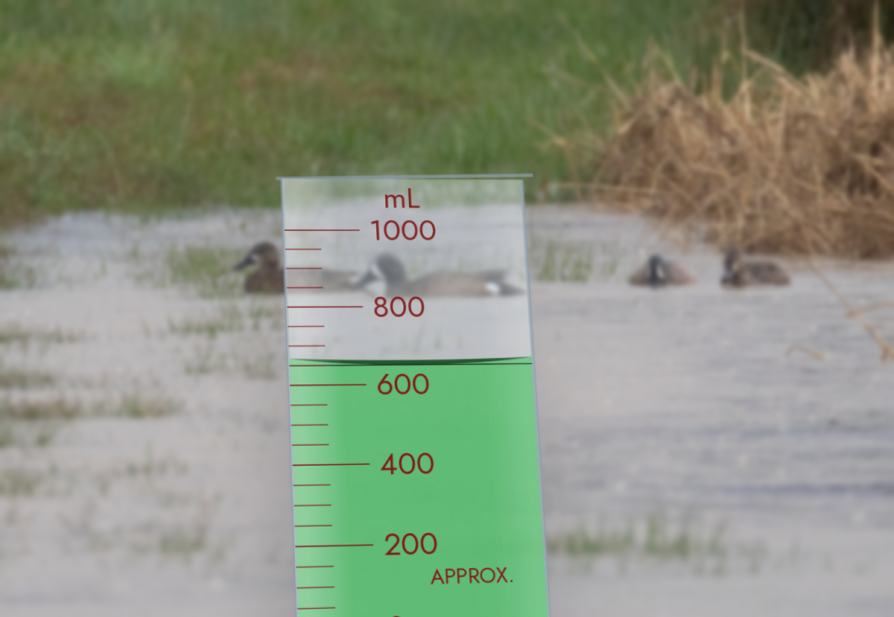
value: {"value": 650, "unit": "mL"}
